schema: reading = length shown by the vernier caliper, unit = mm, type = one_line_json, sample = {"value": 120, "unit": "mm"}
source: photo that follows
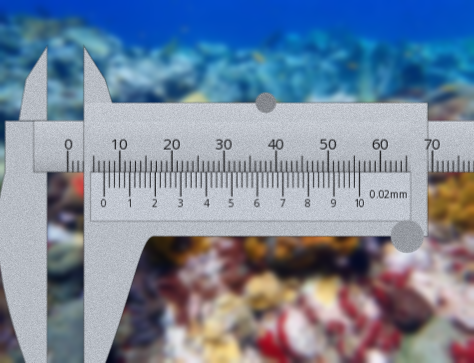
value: {"value": 7.0, "unit": "mm"}
